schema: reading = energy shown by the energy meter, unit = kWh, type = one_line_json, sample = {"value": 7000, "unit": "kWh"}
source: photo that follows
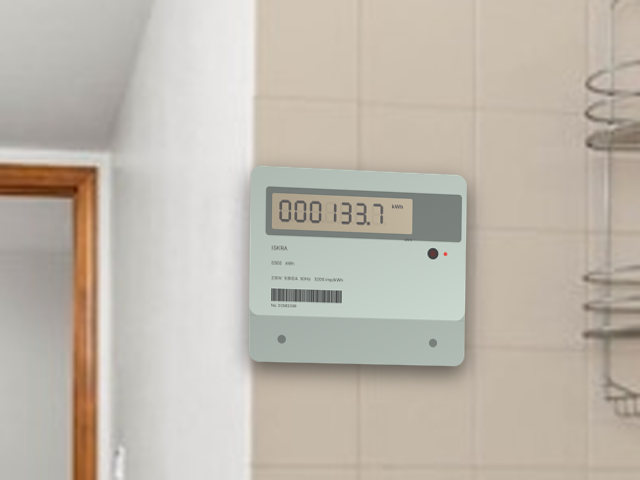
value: {"value": 133.7, "unit": "kWh"}
